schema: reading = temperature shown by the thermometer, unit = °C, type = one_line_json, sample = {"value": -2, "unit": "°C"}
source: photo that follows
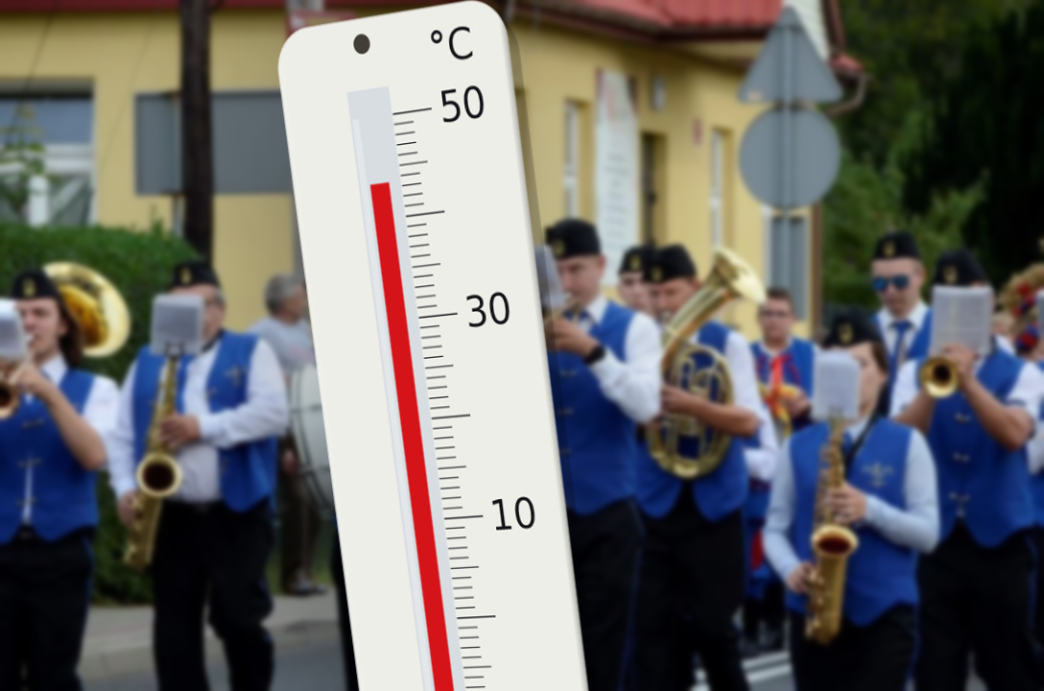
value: {"value": 43.5, "unit": "°C"}
